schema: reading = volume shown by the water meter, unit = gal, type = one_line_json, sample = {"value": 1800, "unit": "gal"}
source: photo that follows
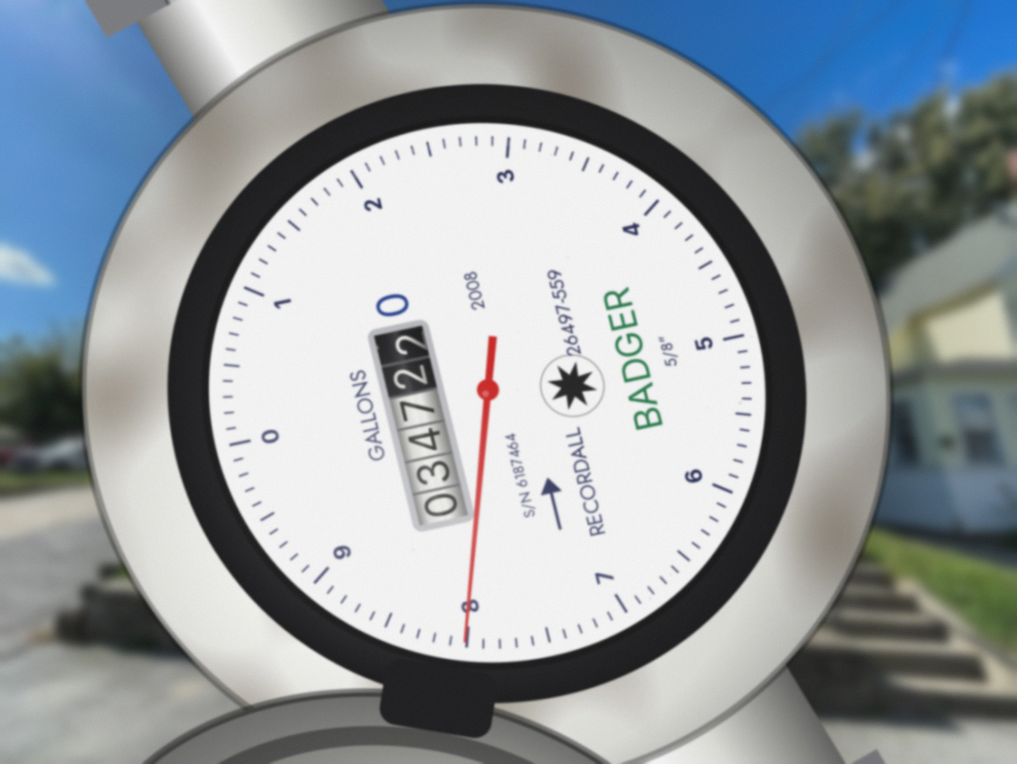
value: {"value": 347218.0, "unit": "gal"}
